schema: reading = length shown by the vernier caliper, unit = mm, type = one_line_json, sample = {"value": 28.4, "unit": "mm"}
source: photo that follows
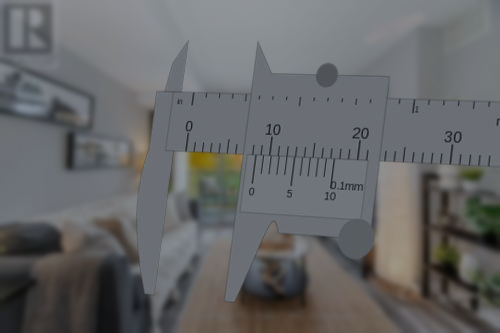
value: {"value": 8.4, "unit": "mm"}
